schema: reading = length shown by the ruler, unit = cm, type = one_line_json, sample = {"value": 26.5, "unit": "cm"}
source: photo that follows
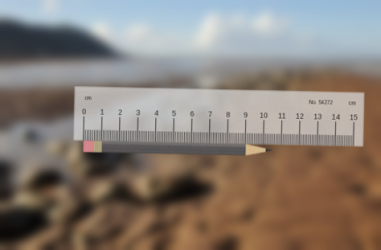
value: {"value": 10.5, "unit": "cm"}
